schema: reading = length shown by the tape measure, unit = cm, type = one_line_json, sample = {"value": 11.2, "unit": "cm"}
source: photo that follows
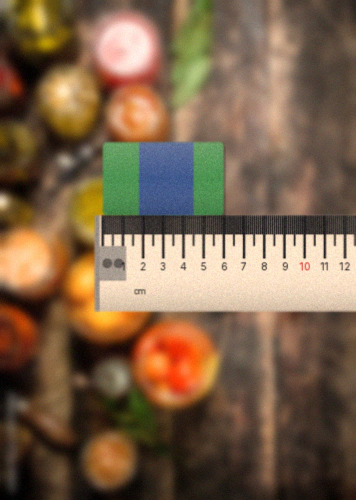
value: {"value": 6, "unit": "cm"}
